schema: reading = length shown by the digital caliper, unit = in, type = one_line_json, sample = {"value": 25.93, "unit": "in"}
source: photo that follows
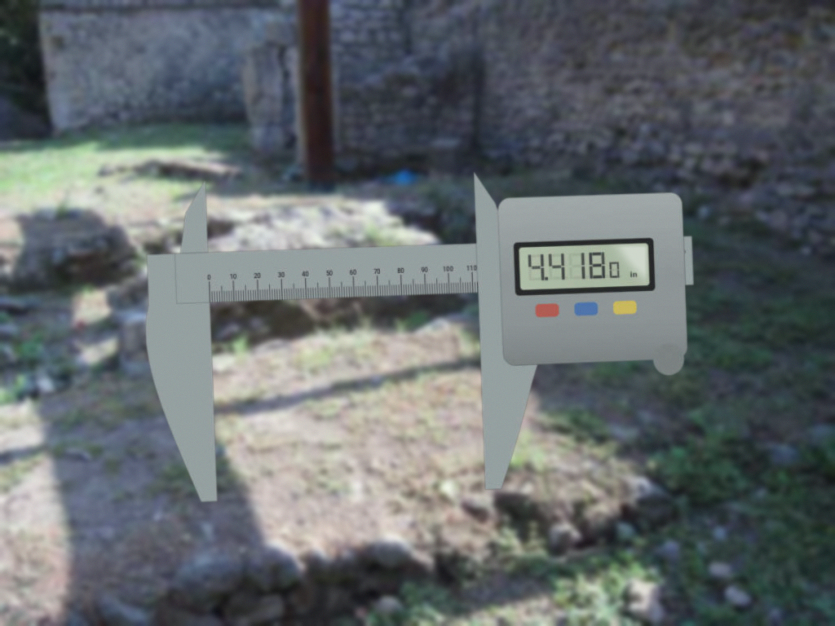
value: {"value": 4.4180, "unit": "in"}
